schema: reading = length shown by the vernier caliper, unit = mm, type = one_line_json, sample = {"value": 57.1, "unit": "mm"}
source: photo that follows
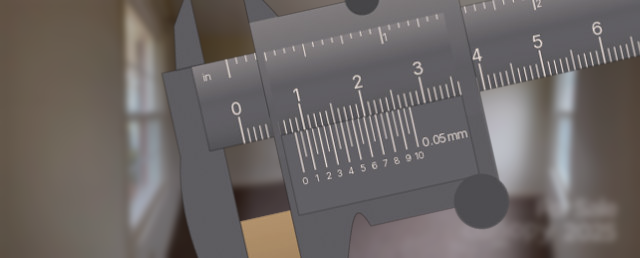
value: {"value": 8.4, "unit": "mm"}
